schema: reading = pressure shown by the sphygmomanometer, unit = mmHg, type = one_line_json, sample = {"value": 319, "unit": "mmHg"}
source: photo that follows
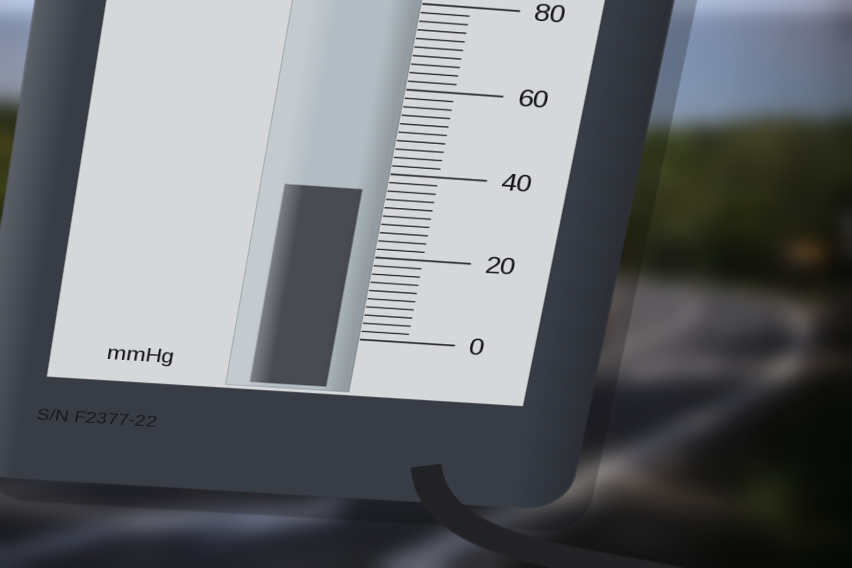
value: {"value": 36, "unit": "mmHg"}
